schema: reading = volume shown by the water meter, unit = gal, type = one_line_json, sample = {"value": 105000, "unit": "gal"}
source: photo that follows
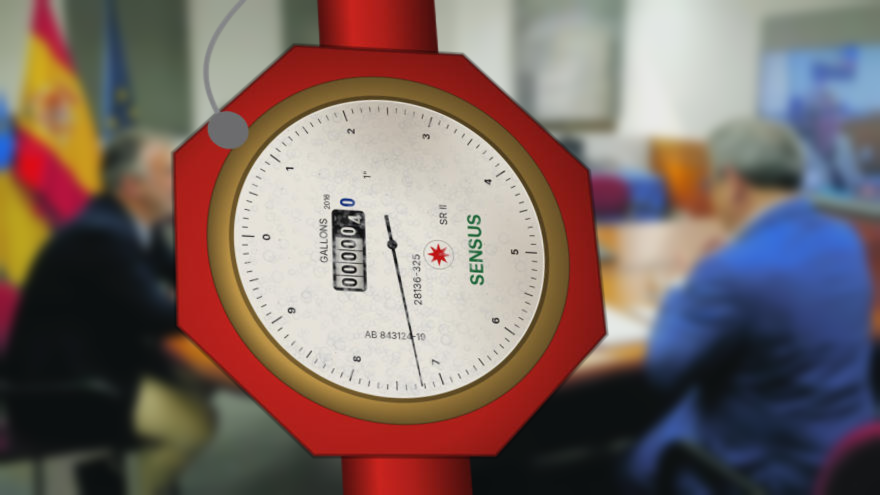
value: {"value": 37.2, "unit": "gal"}
